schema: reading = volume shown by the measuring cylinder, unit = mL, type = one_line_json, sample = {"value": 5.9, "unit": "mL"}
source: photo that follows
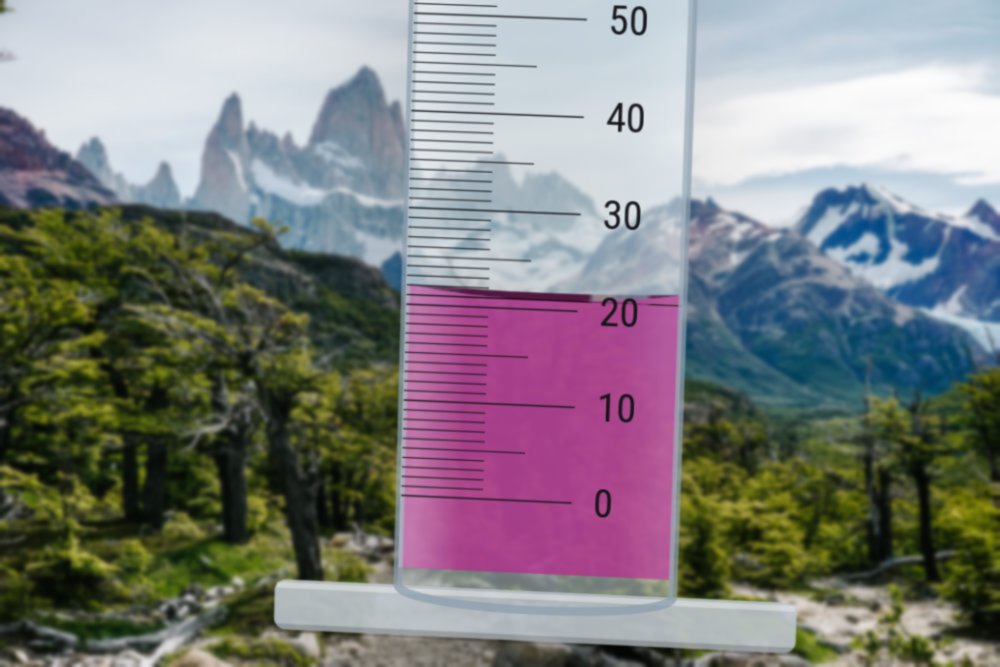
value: {"value": 21, "unit": "mL"}
